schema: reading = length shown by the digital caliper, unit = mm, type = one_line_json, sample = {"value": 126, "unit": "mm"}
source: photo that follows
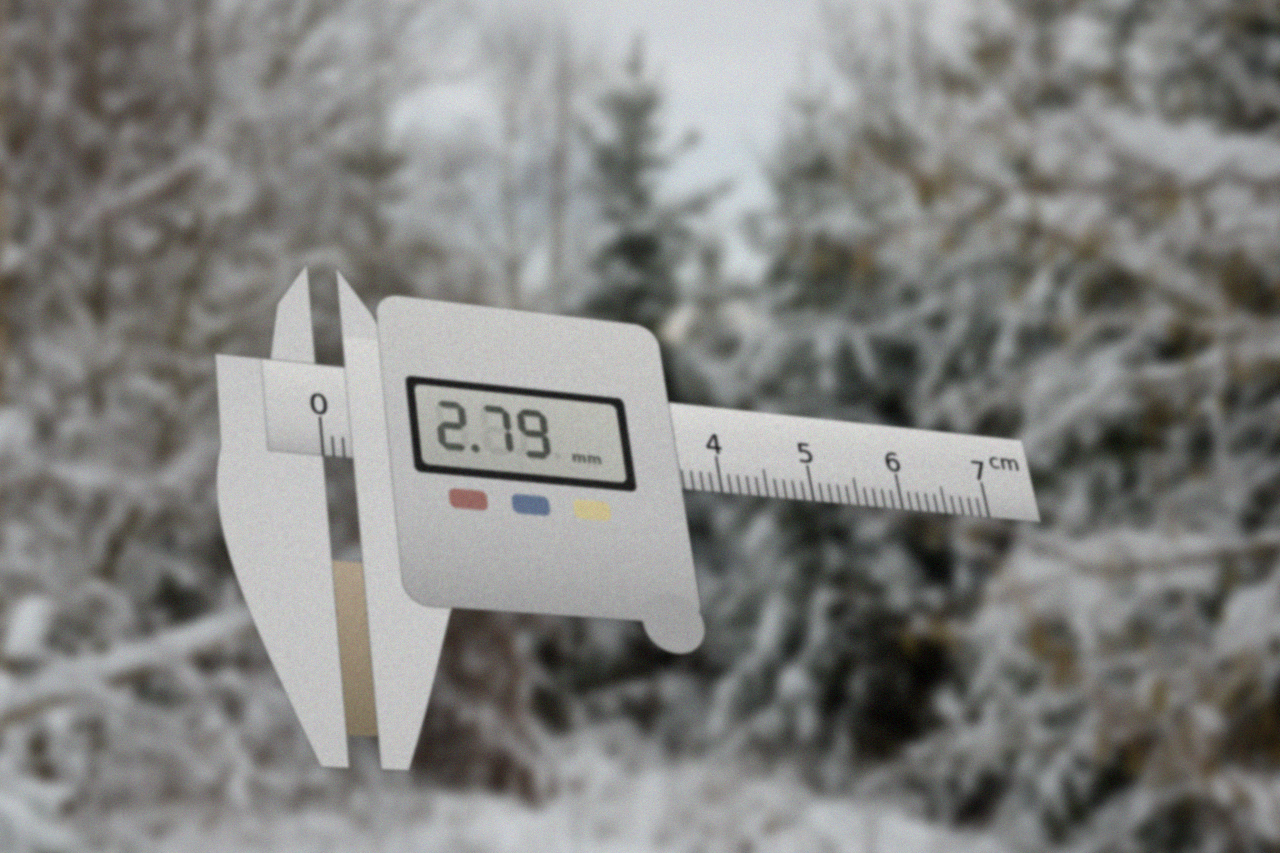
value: {"value": 2.79, "unit": "mm"}
